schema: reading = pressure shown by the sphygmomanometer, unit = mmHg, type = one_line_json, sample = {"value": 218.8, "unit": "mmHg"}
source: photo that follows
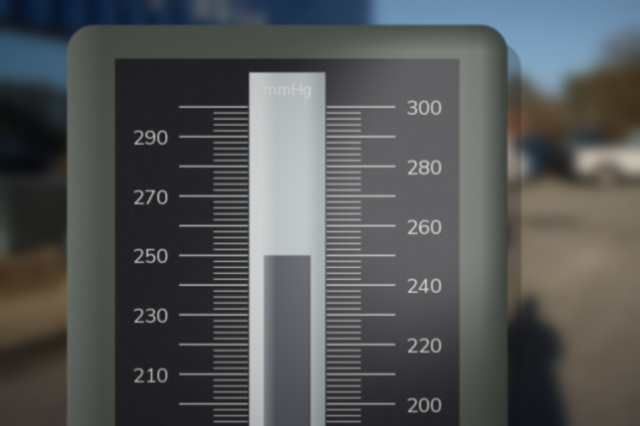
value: {"value": 250, "unit": "mmHg"}
